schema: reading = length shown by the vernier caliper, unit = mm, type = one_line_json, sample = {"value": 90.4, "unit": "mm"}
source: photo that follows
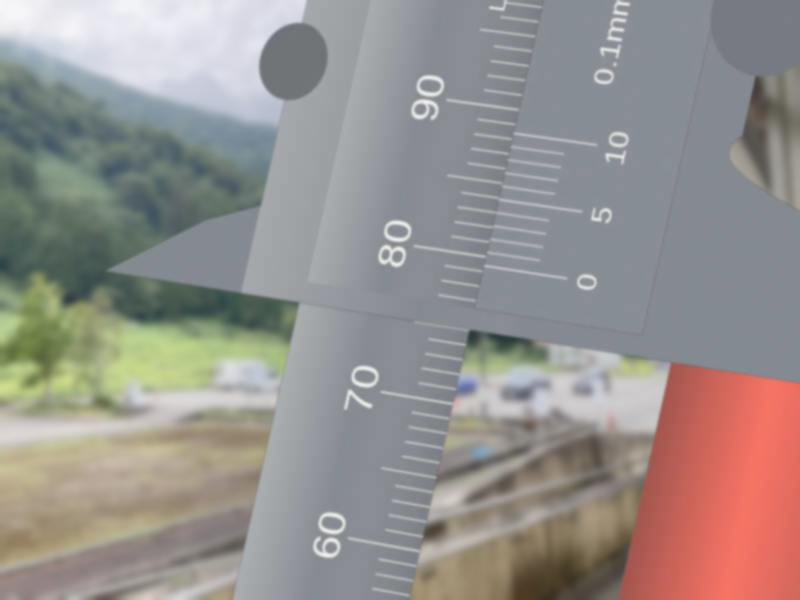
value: {"value": 79.4, "unit": "mm"}
